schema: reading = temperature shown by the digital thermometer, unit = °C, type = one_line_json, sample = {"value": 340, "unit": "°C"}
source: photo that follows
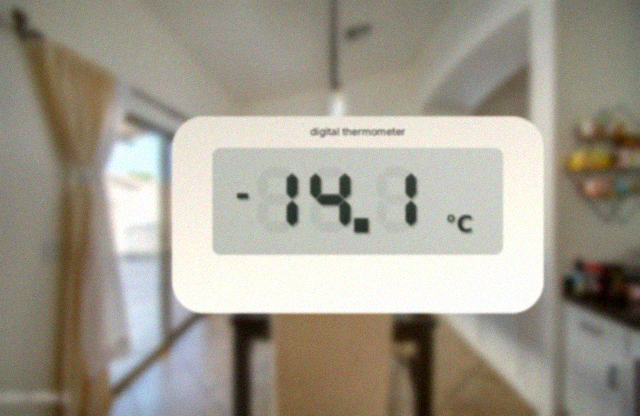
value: {"value": -14.1, "unit": "°C"}
